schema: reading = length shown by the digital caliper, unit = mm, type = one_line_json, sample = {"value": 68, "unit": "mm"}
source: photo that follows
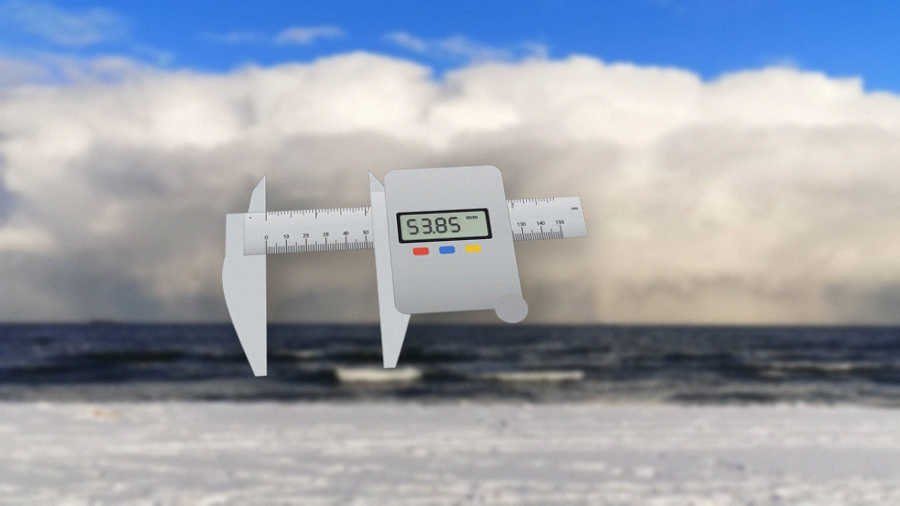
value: {"value": 53.85, "unit": "mm"}
